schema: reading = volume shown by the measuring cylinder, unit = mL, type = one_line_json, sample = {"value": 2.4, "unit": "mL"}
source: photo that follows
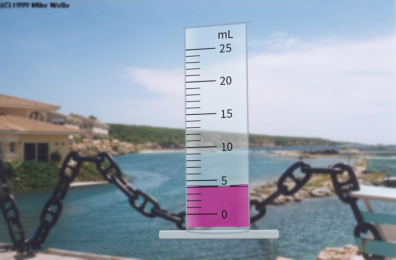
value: {"value": 4, "unit": "mL"}
